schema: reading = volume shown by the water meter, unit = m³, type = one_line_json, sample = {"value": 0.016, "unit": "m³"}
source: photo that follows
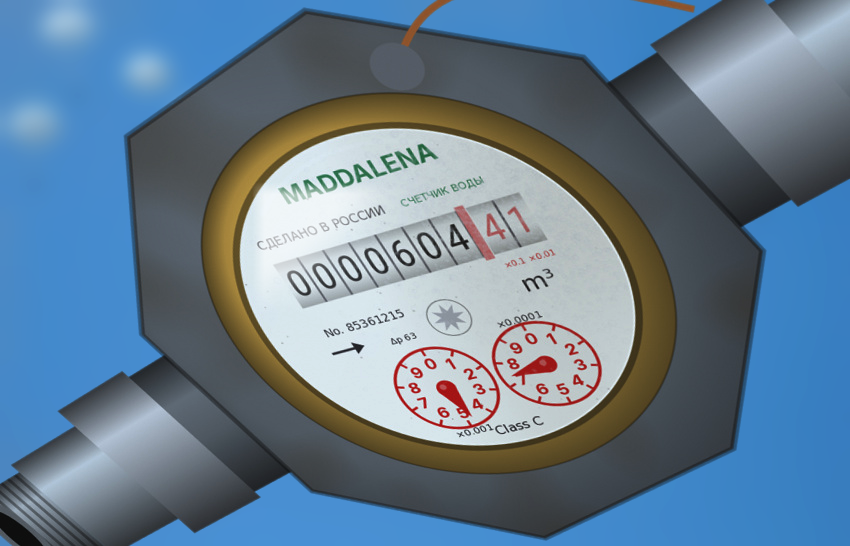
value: {"value": 604.4147, "unit": "m³"}
